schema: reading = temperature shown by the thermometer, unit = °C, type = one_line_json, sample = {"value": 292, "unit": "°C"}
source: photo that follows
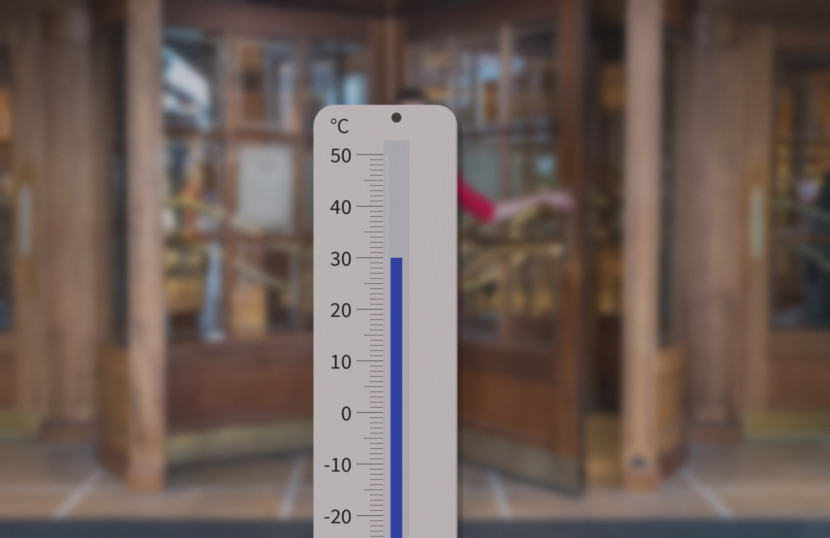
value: {"value": 30, "unit": "°C"}
